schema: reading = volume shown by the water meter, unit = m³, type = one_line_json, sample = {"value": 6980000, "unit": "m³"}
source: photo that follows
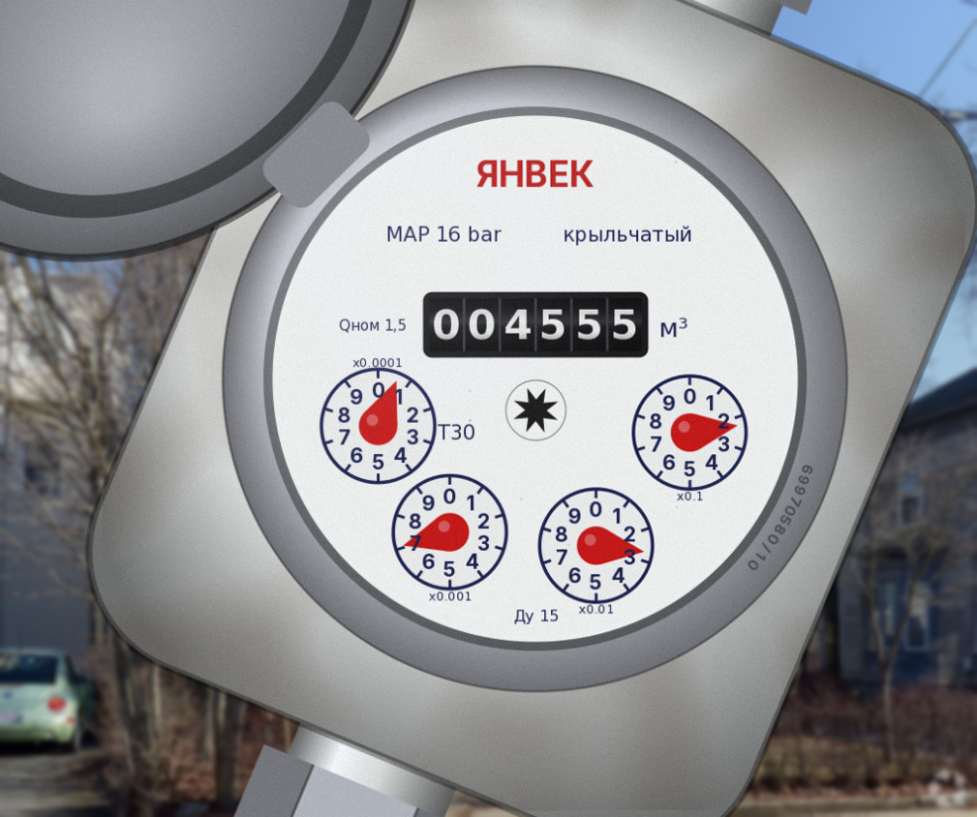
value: {"value": 4555.2270, "unit": "m³"}
